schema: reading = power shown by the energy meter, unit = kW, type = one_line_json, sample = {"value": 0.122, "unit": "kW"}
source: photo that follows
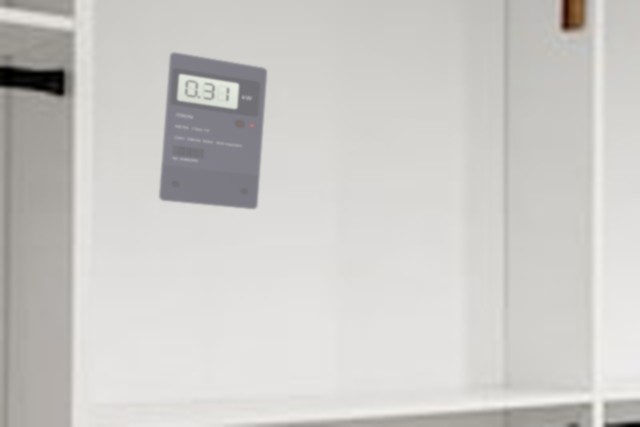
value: {"value": 0.31, "unit": "kW"}
